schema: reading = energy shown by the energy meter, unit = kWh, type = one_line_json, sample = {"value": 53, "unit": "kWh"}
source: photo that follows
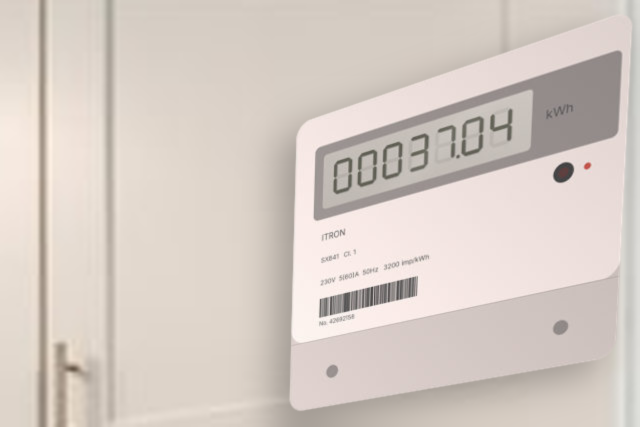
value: {"value": 37.04, "unit": "kWh"}
